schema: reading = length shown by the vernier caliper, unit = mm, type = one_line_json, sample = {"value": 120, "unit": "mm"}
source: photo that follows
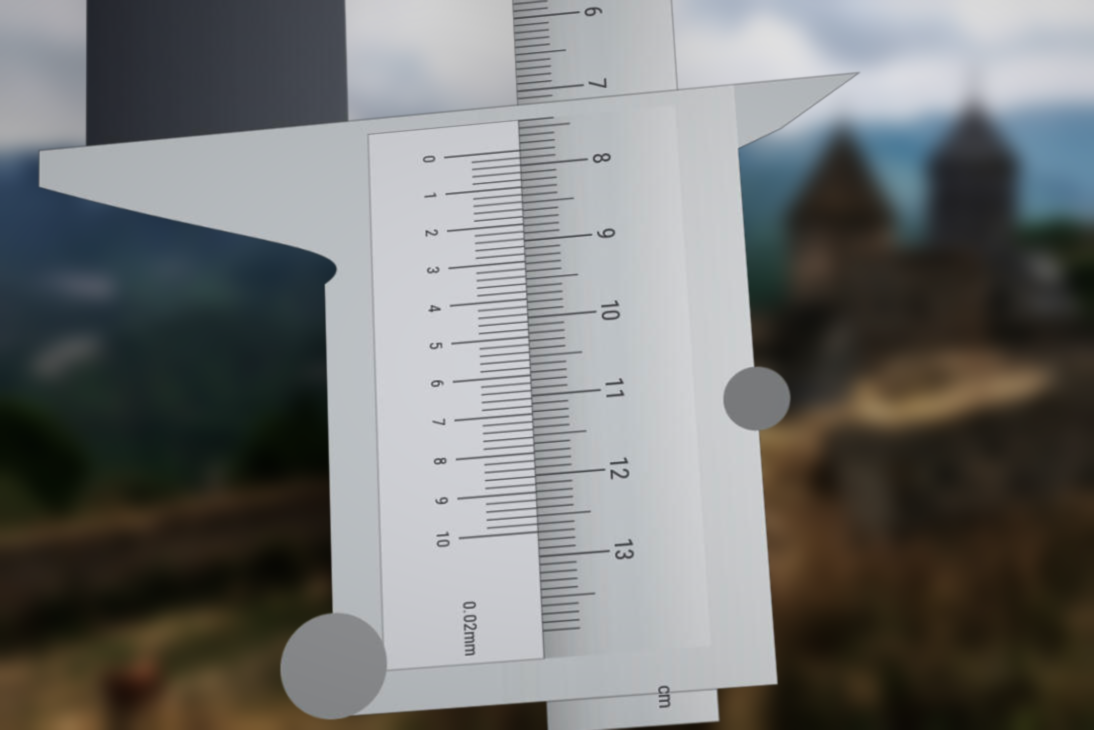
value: {"value": 78.0, "unit": "mm"}
